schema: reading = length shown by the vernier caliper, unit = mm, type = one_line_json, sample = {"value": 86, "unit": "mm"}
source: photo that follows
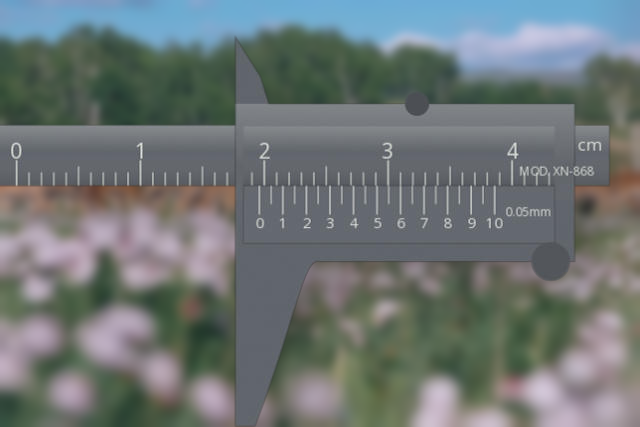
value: {"value": 19.6, "unit": "mm"}
